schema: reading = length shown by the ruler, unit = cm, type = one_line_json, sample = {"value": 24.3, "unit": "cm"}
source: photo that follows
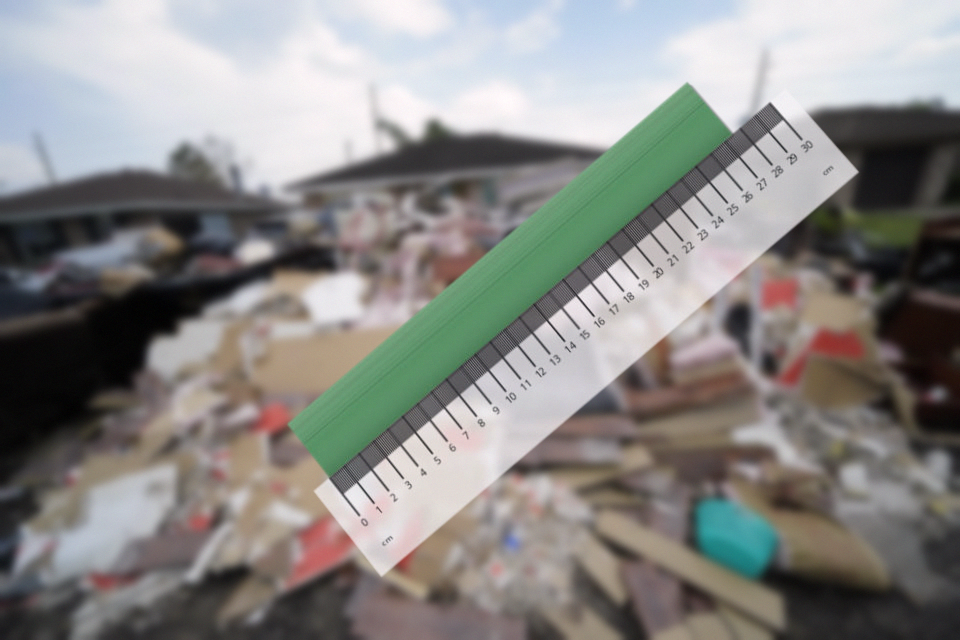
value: {"value": 27.5, "unit": "cm"}
